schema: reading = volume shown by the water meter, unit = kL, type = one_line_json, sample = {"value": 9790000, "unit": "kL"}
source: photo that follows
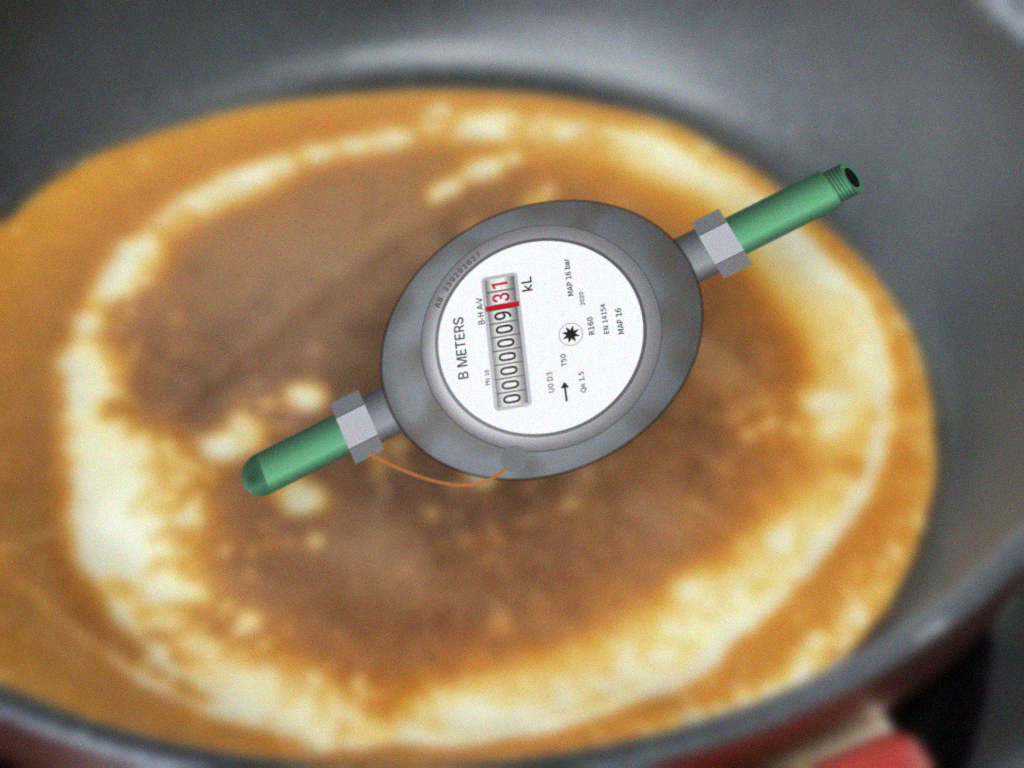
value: {"value": 9.31, "unit": "kL"}
